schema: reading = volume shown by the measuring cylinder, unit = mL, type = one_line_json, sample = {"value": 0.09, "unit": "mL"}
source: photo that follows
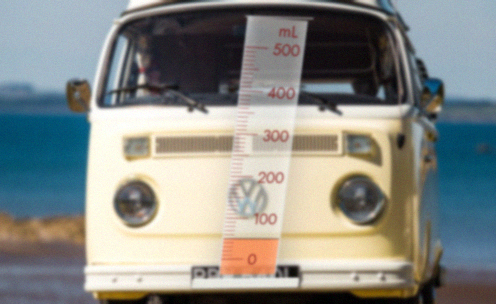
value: {"value": 50, "unit": "mL"}
